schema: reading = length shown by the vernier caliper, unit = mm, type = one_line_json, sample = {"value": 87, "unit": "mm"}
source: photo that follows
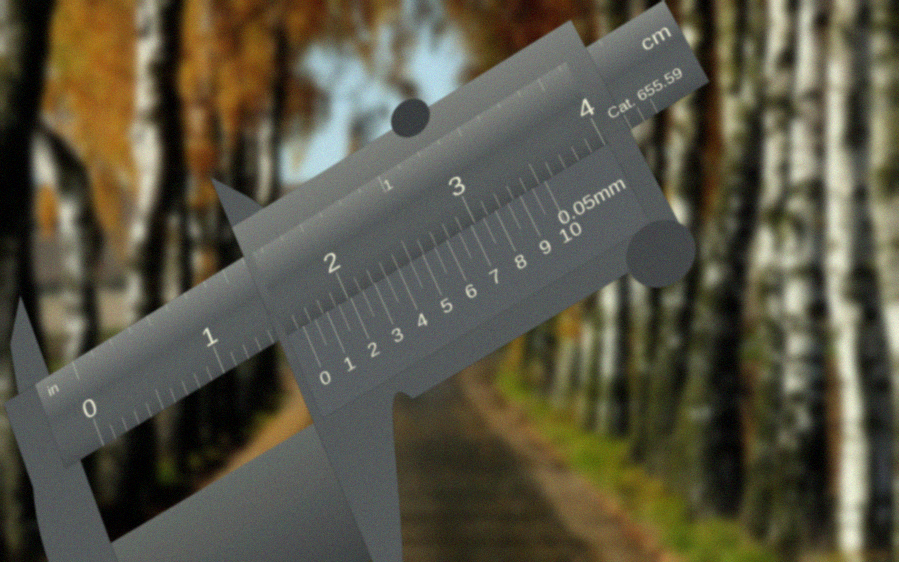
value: {"value": 16.4, "unit": "mm"}
